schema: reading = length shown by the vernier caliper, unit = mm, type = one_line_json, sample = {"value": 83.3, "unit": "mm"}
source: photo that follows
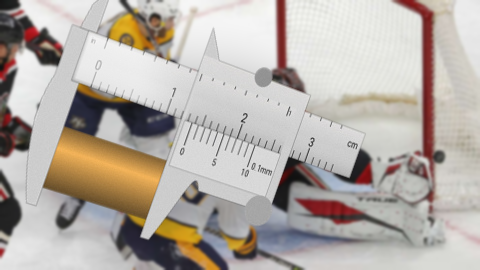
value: {"value": 13.6, "unit": "mm"}
